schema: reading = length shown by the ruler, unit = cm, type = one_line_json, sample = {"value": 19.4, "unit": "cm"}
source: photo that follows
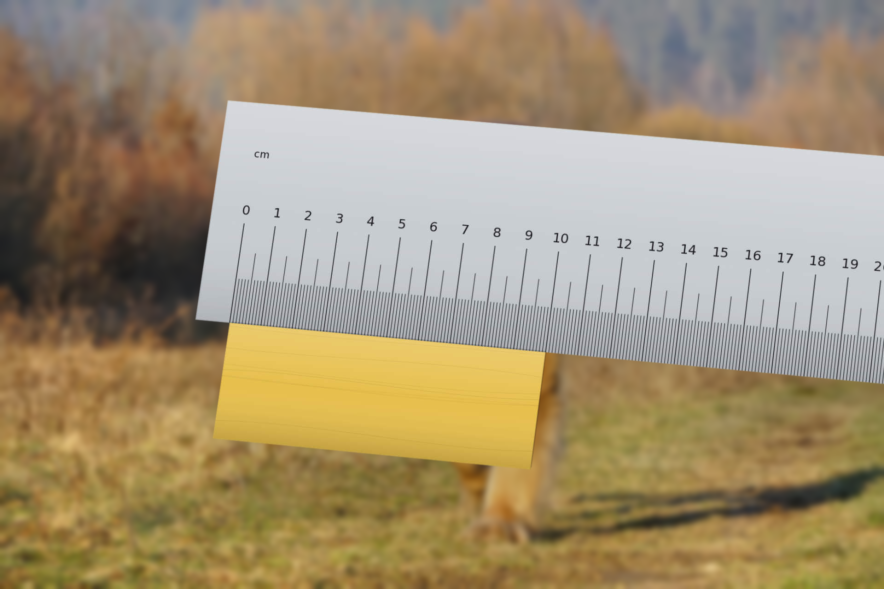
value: {"value": 10, "unit": "cm"}
